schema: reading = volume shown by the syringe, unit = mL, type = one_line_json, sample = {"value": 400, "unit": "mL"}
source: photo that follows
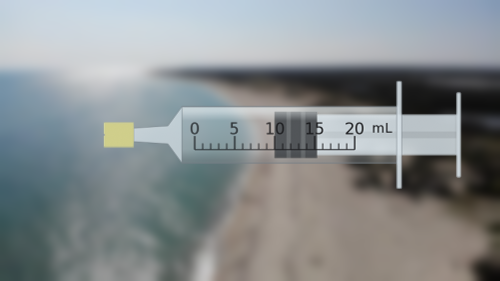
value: {"value": 10, "unit": "mL"}
